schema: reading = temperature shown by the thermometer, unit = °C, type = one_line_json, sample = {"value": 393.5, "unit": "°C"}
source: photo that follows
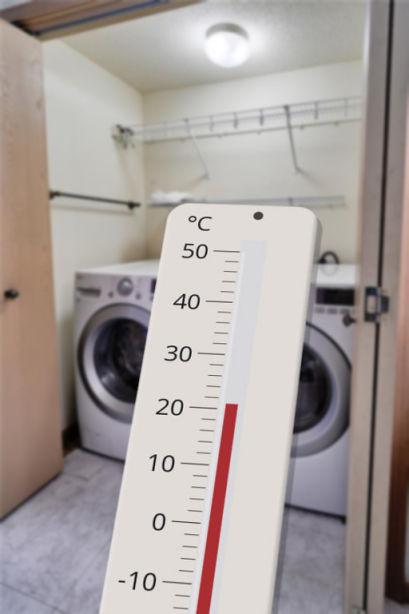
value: {"value": 21, "unit": "°C"}
